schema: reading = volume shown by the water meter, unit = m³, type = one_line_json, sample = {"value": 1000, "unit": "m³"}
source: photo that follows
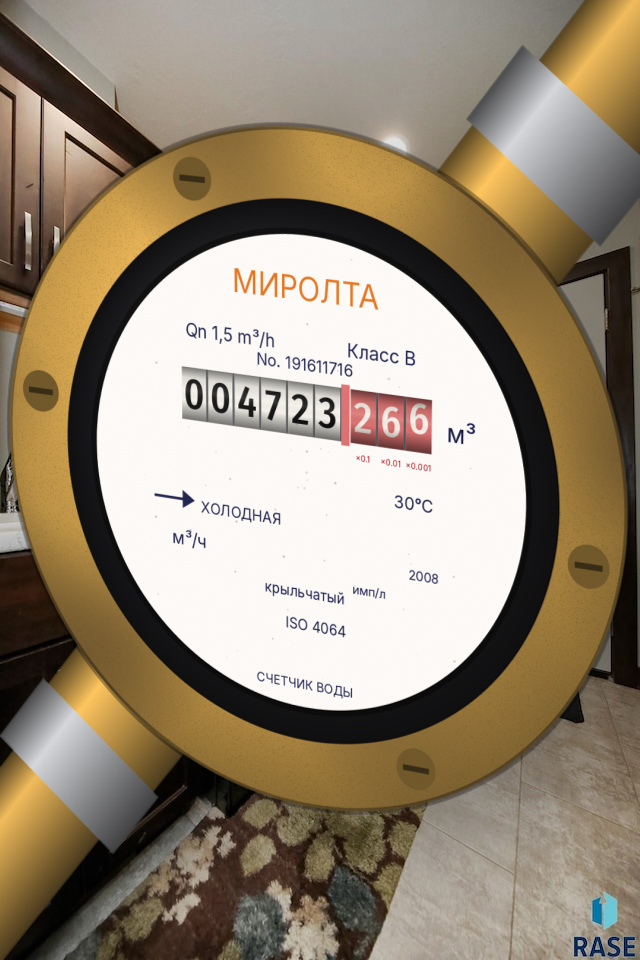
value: {"value": 4723.266, "unit": "m³"}
